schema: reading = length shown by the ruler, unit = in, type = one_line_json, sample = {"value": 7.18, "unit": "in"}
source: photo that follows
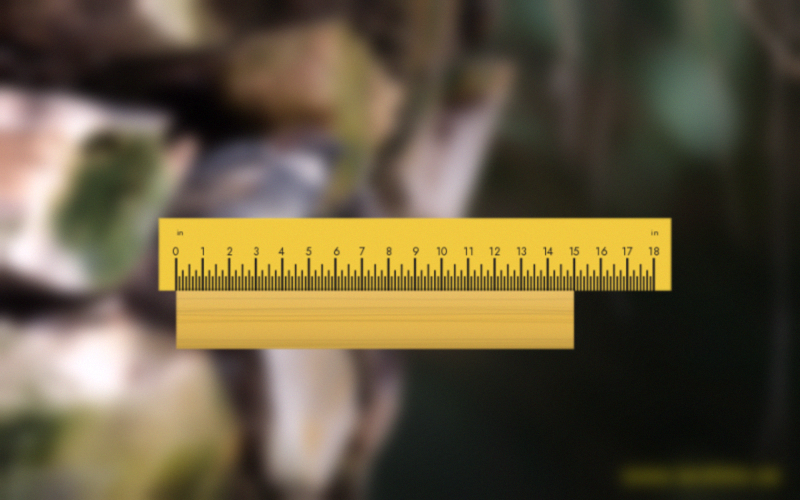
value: {"value": 15, "unit": "in"}
